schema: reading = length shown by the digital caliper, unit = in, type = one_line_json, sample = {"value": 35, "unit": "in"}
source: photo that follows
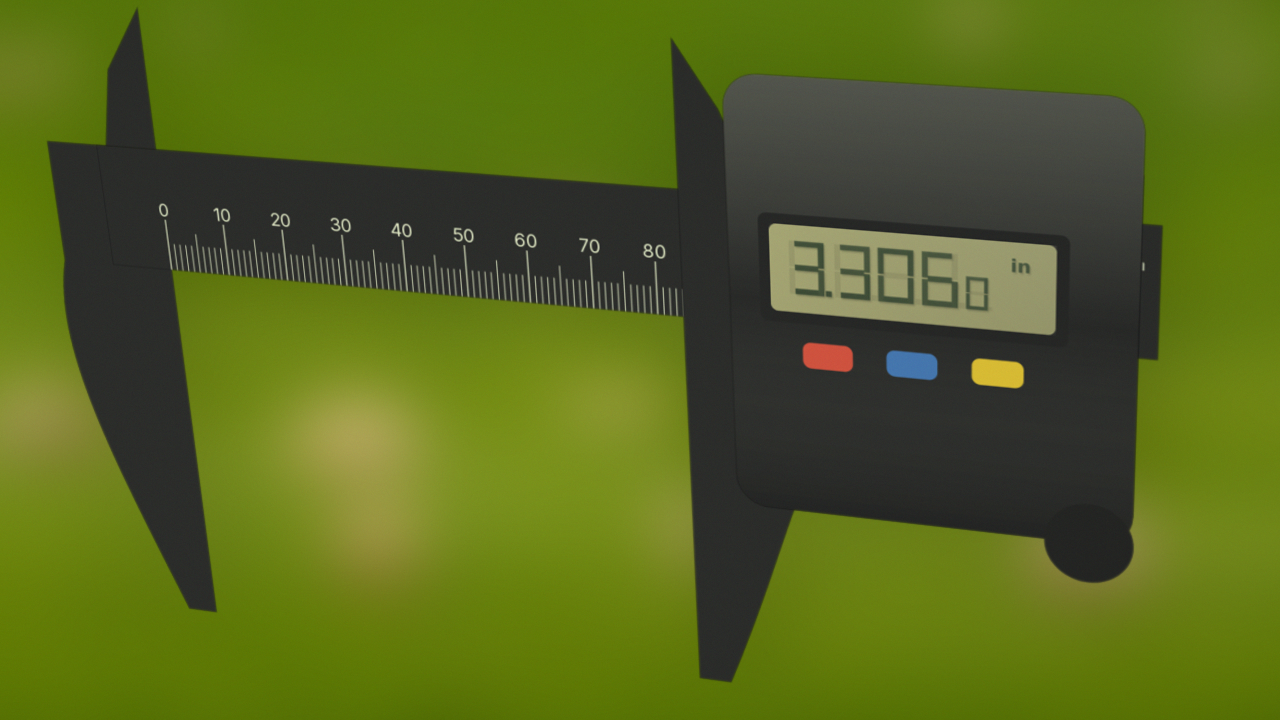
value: {"value": 3.3060, "unit": "in"}
